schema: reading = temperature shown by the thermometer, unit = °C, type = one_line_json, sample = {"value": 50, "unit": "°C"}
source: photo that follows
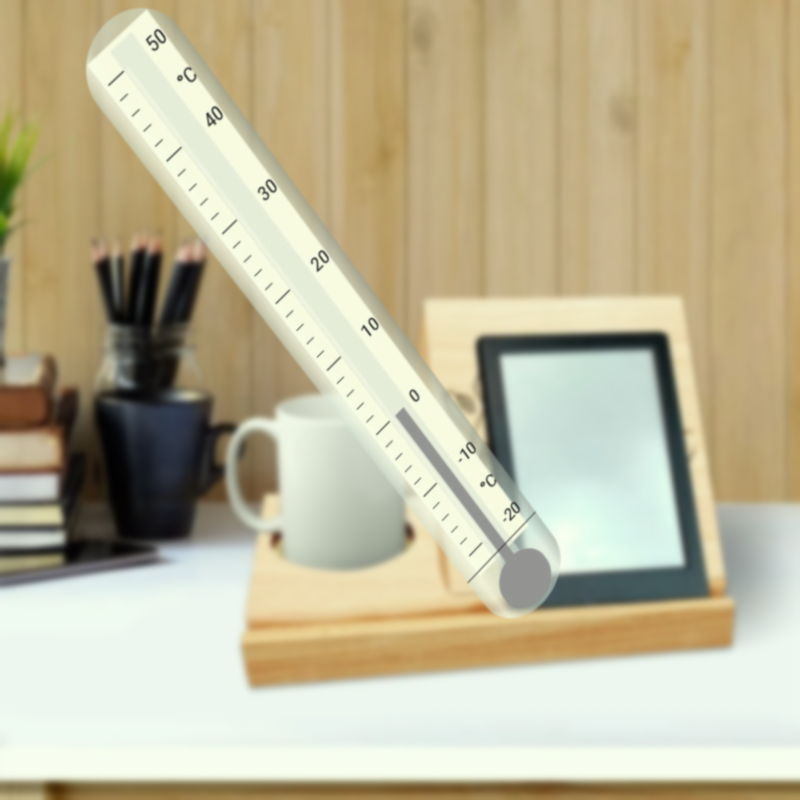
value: {"value": 0, "unit": "°C"}
